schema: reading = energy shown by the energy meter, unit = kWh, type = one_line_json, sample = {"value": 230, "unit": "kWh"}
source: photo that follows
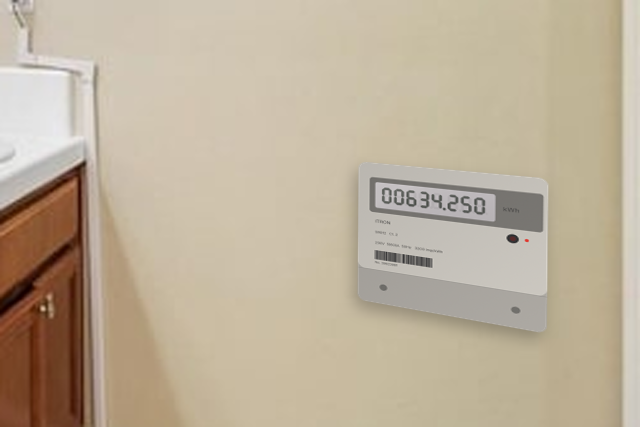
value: {"value": 634.250, "unit": "kWh"}
